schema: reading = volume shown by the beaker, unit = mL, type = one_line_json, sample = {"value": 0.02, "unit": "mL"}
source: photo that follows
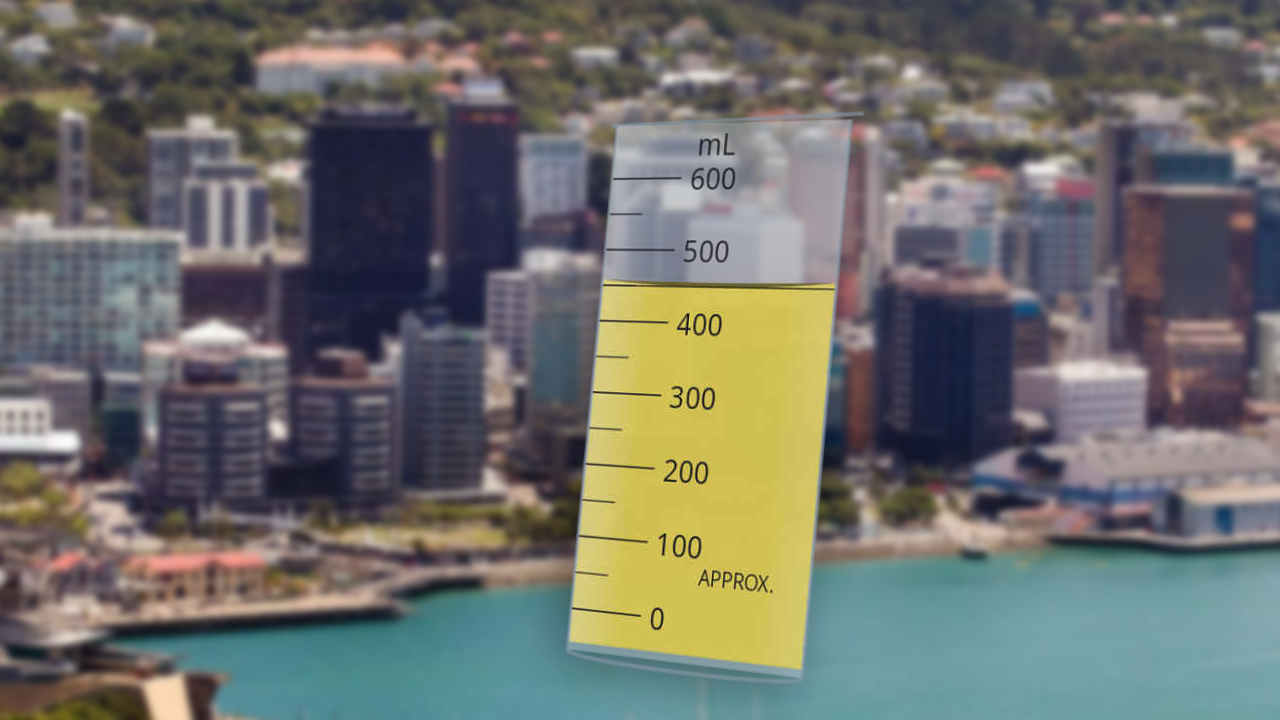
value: {"value": 450, "unit": "mL"}
